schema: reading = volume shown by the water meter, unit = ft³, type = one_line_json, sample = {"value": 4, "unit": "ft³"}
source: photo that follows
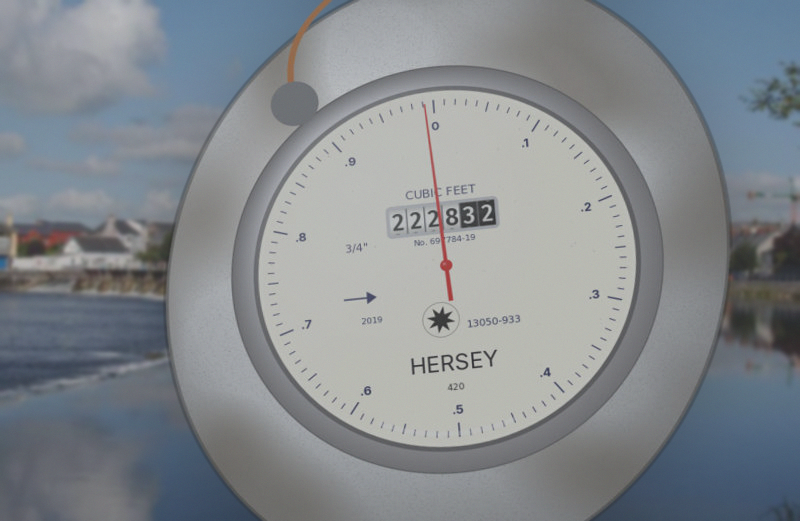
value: {"value": 222831.99, "unit": "ft³"}
